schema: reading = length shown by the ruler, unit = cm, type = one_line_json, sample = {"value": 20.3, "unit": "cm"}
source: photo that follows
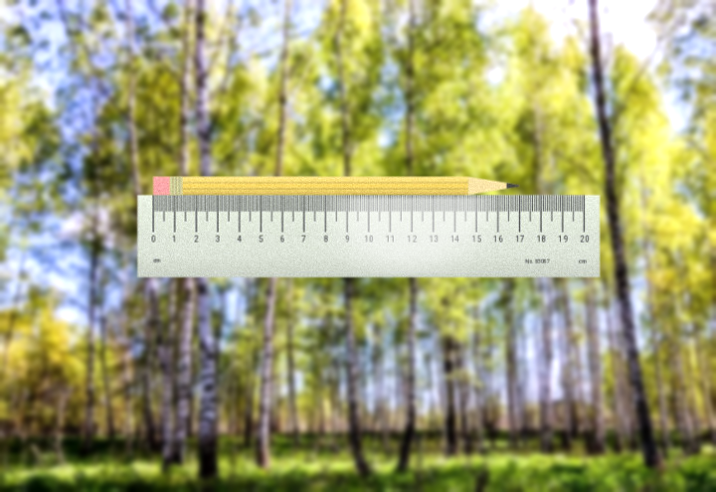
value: {"value": 17, "unit": "cm"}
